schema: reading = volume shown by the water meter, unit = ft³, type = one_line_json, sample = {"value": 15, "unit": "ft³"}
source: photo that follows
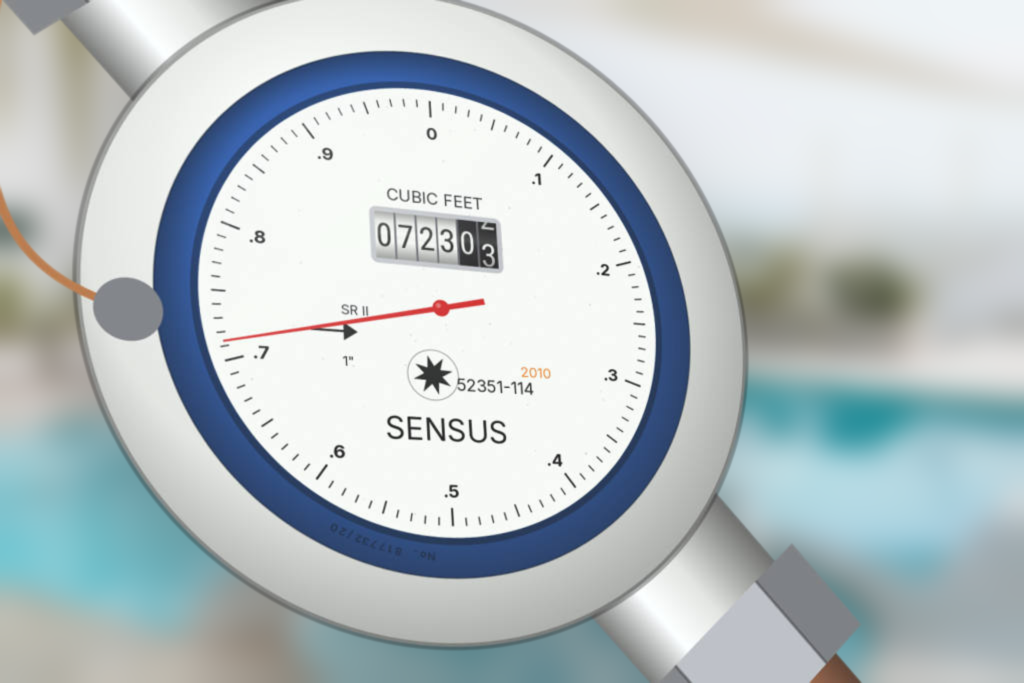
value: {"value": 72302.71, "unit": "ft³"}
